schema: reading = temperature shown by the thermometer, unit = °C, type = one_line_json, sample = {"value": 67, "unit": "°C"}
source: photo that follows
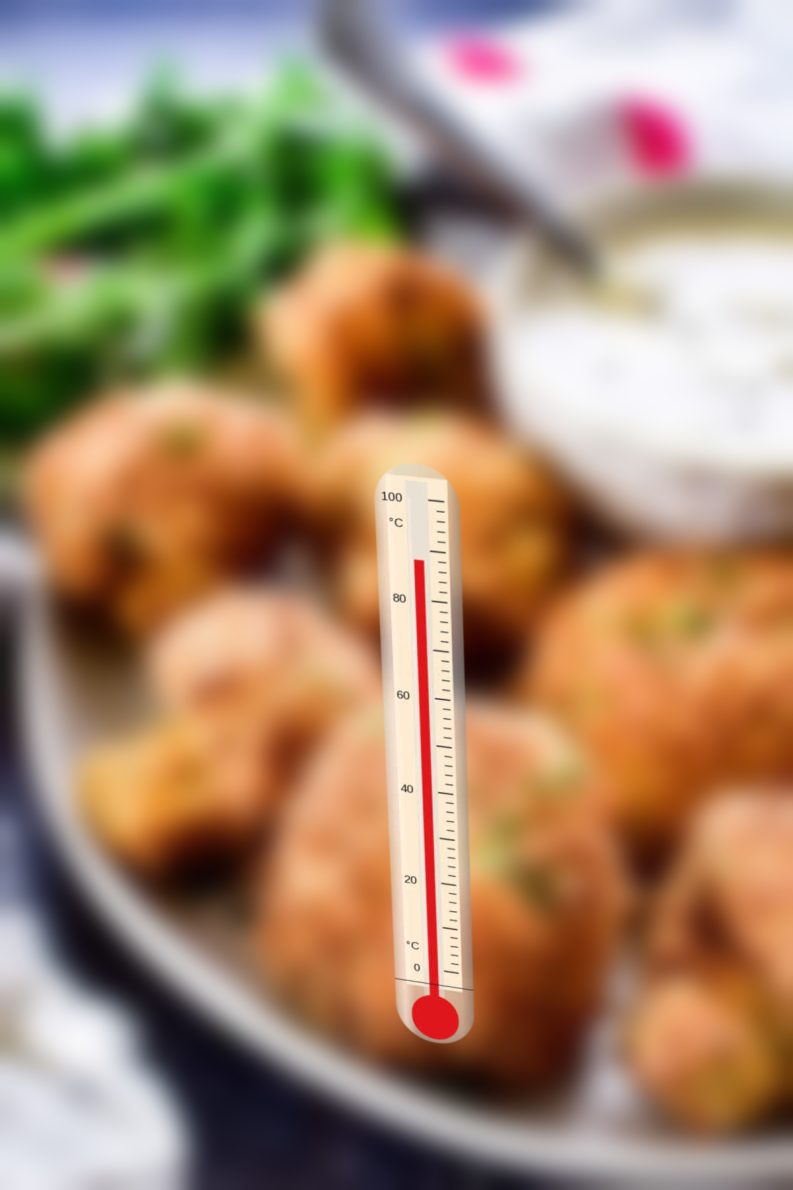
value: {"value": 88, "unit": "°C"}
